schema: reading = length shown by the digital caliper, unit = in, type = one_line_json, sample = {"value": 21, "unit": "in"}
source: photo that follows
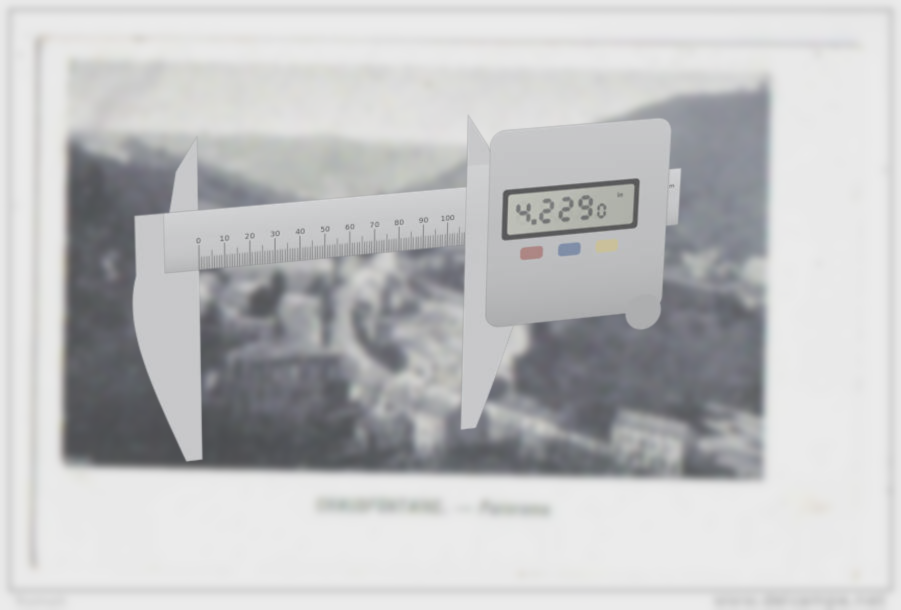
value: {"value": 4.2290, "unit": "in"}
